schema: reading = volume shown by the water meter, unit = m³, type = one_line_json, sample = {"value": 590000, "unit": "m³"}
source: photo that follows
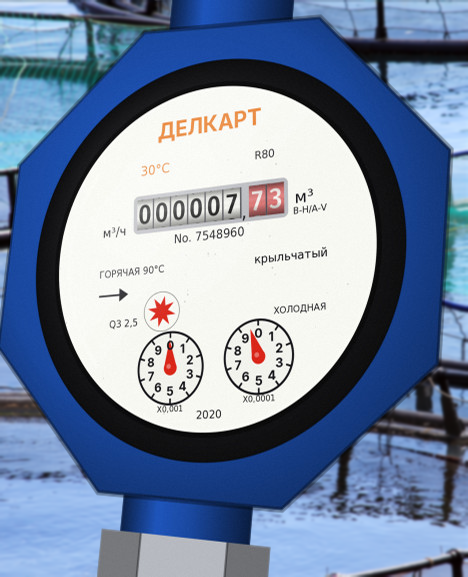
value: {"value": 7.7299, "unit": "m³"}
